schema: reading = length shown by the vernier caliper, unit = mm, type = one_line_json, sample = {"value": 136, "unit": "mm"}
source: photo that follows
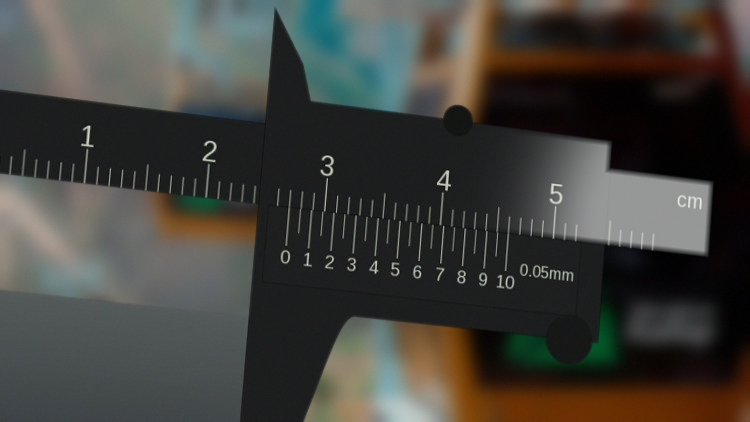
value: {"value": 27.0, "unit": "mm"}
